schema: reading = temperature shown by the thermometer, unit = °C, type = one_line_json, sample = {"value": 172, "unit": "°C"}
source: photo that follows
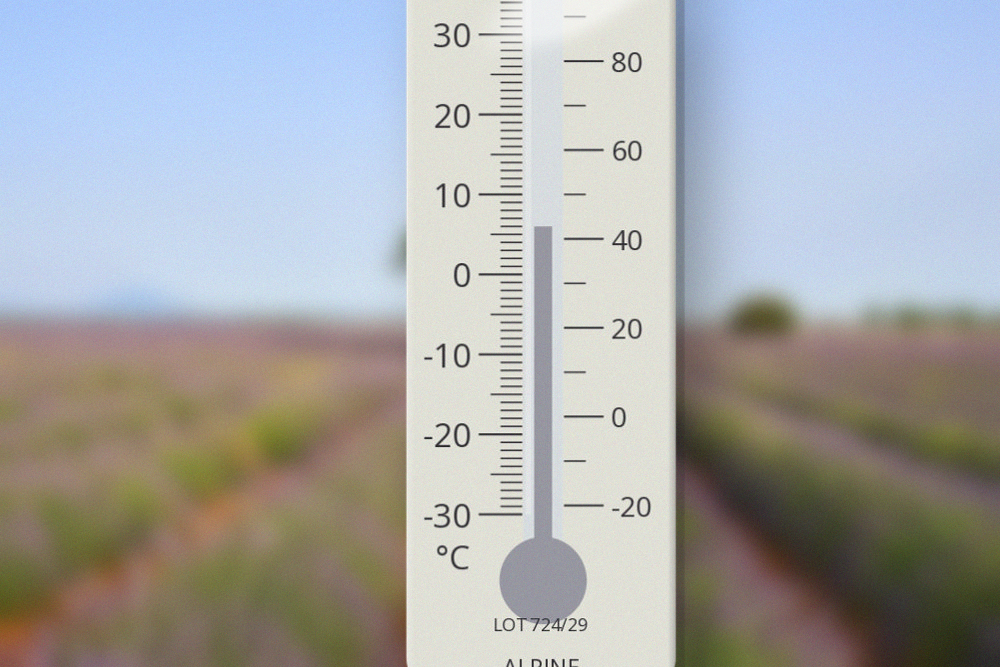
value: {"value": 6, "unit": "°C"}
